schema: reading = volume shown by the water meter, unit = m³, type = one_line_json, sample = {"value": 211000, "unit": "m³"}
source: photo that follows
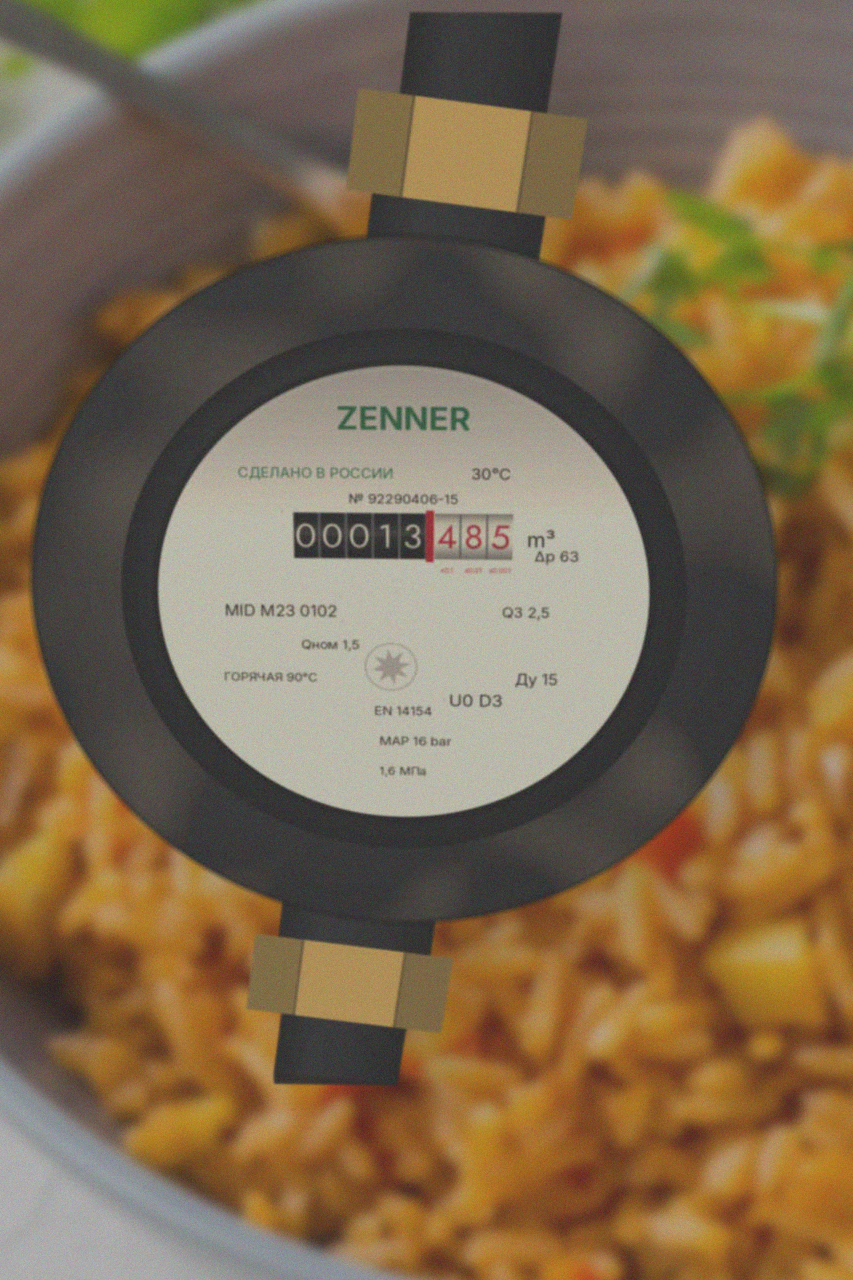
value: {"value": 13.485, "unit": "m³"}
